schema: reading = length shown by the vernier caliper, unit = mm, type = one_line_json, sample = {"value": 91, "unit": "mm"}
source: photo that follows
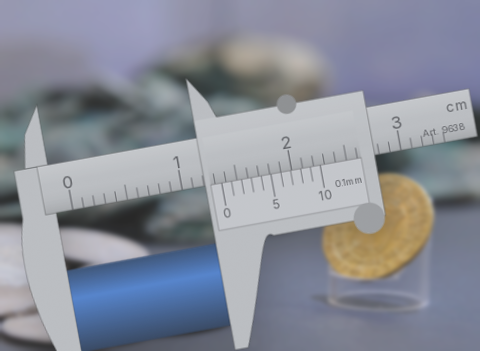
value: {"value": 13.6, "unit": "mm"}
